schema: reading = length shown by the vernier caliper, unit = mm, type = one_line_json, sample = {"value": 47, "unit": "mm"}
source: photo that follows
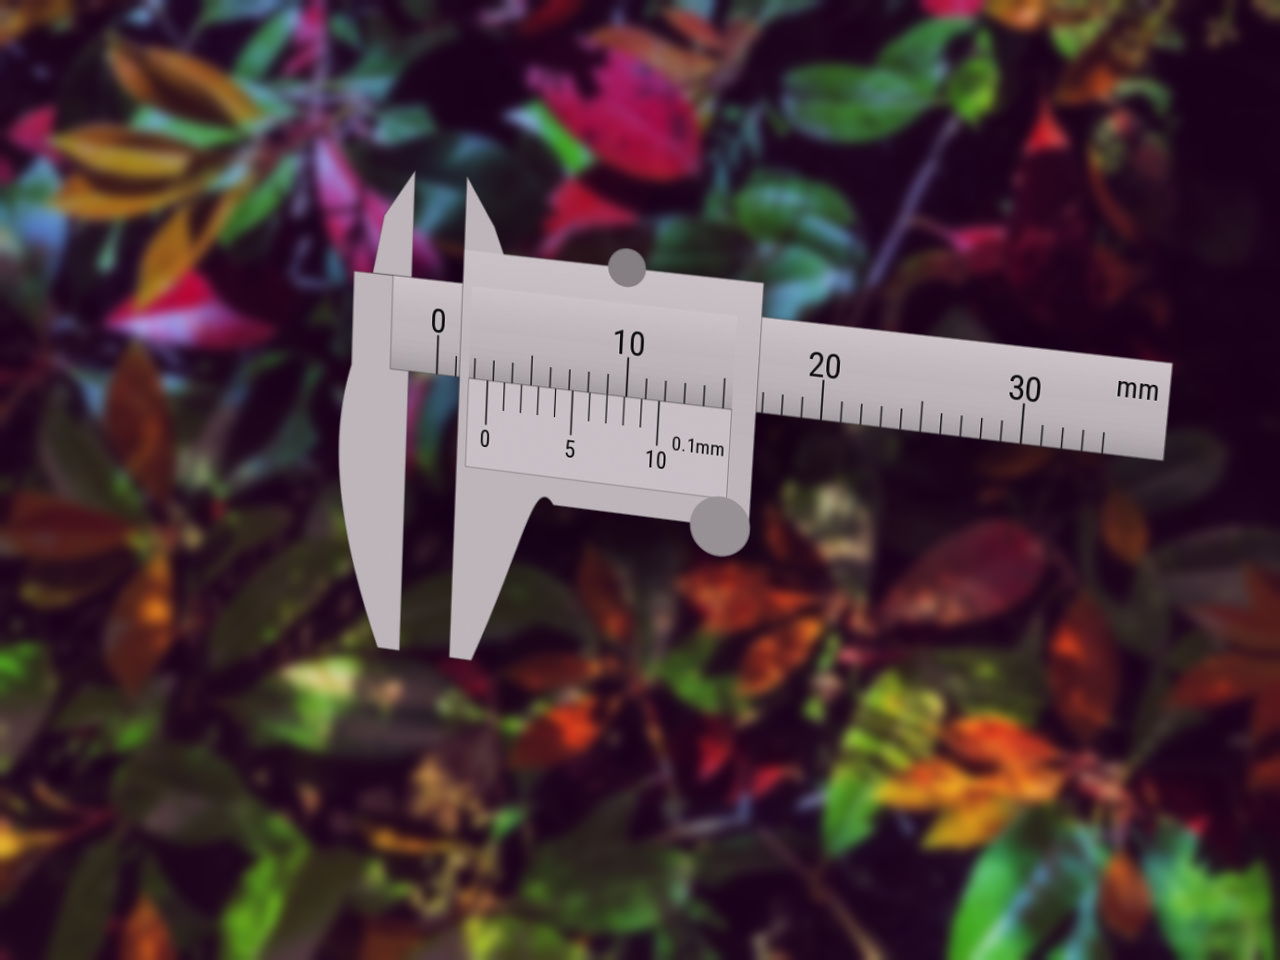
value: {"value": 2.7, "unit": "mm"}
